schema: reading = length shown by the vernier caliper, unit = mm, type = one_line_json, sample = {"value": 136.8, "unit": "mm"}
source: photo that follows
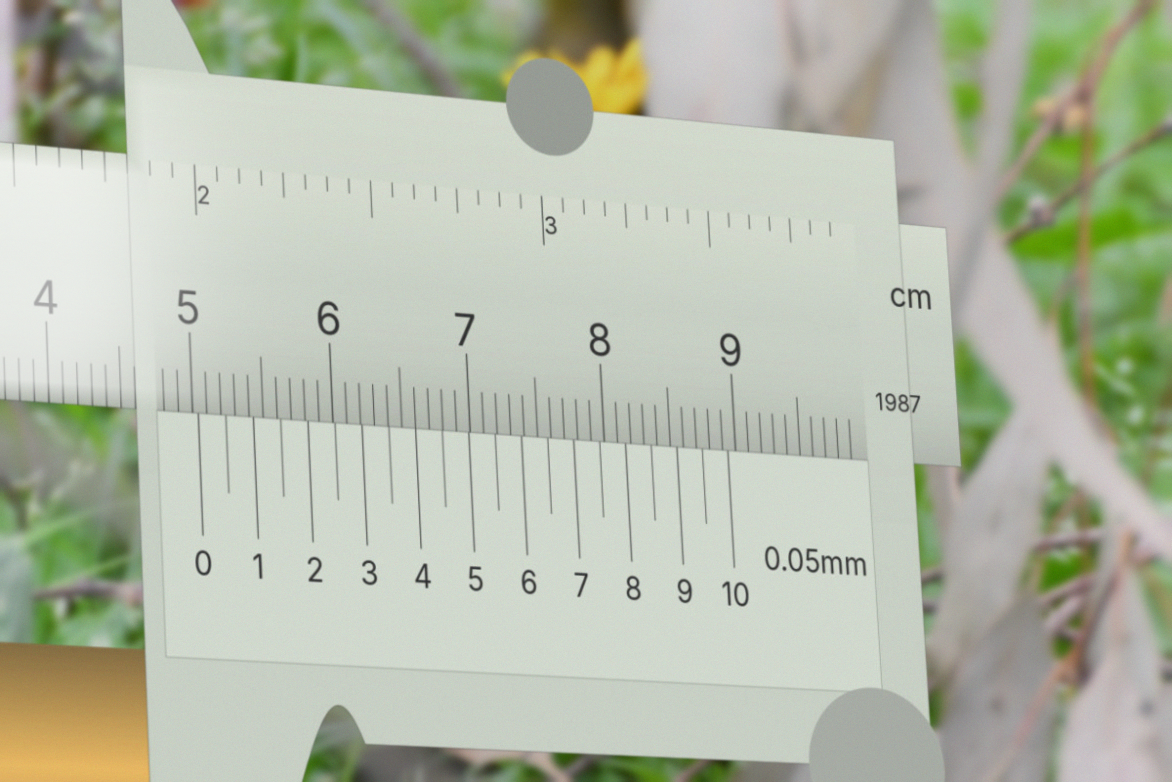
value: {"value": 50.4, "unit": "mm"}
